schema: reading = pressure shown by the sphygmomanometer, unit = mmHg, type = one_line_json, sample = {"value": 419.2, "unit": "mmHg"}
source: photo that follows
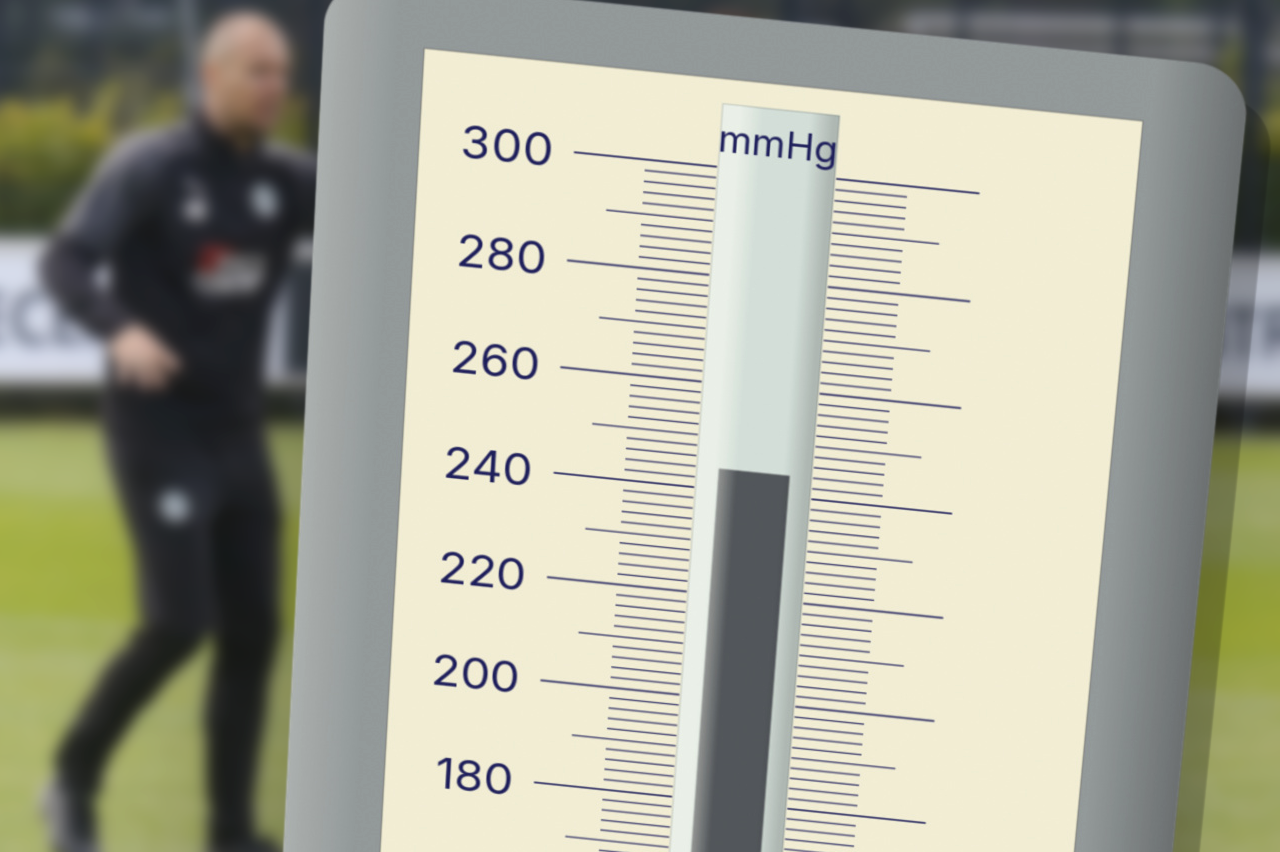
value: {"value": 244, "unit": "mmHg"}
